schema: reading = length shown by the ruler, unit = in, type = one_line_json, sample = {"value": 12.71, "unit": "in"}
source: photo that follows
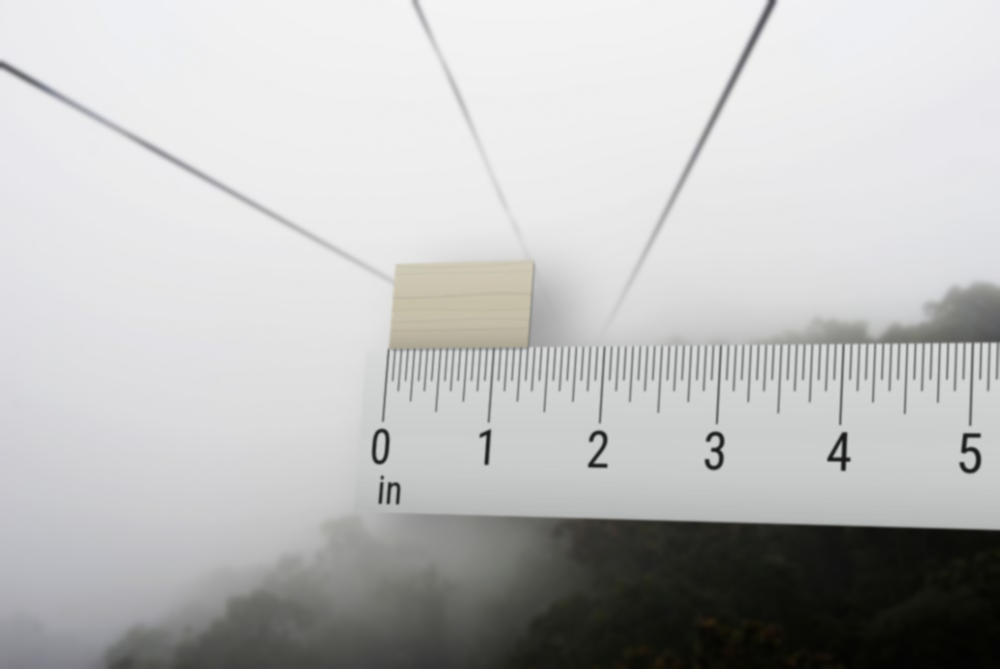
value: {"value": 1.3125, "unit": "in"}
